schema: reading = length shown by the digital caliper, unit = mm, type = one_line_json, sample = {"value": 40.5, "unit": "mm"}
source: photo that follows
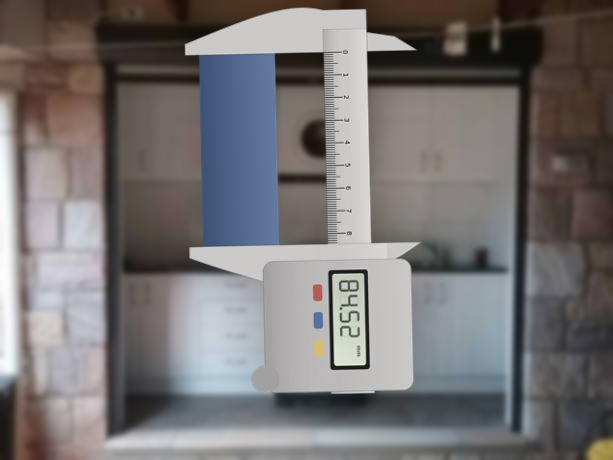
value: {"value": 84.52, "unit": "mm"}
